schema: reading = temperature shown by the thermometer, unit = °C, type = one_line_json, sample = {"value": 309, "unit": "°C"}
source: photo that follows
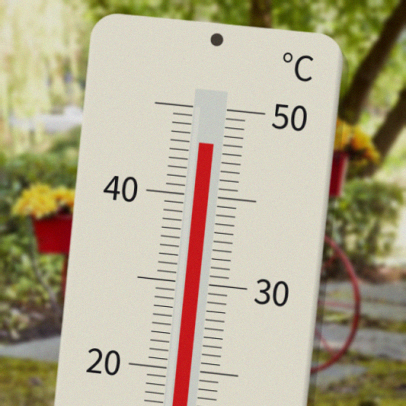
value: {"value": 46, "unit": "°C"}
